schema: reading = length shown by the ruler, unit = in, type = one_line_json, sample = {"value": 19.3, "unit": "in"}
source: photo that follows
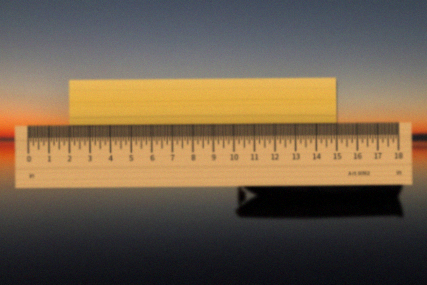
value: {"value": 13, "unit": "in"}
